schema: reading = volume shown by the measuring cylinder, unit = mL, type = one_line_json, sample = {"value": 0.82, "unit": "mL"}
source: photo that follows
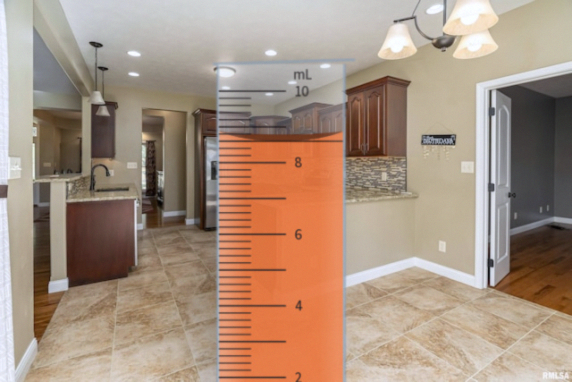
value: {"value": 8.6, "unit": "mL"}
